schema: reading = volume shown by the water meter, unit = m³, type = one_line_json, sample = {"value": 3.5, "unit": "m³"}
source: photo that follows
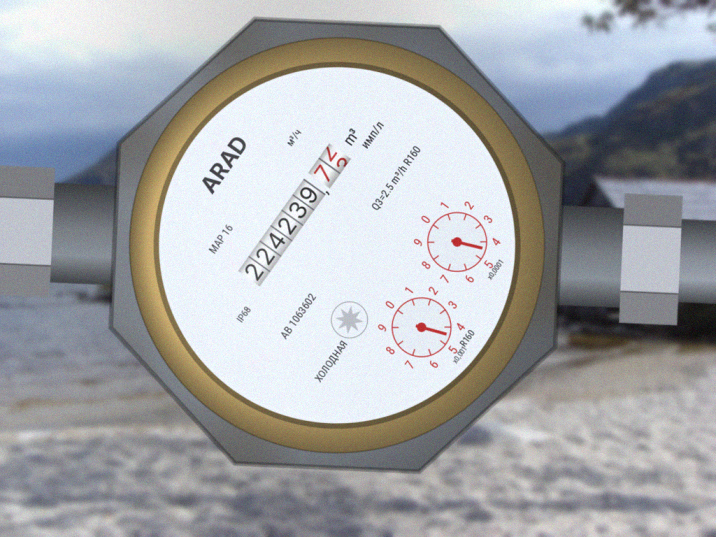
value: {"value": 224239.7244, "unit": "m³"}
